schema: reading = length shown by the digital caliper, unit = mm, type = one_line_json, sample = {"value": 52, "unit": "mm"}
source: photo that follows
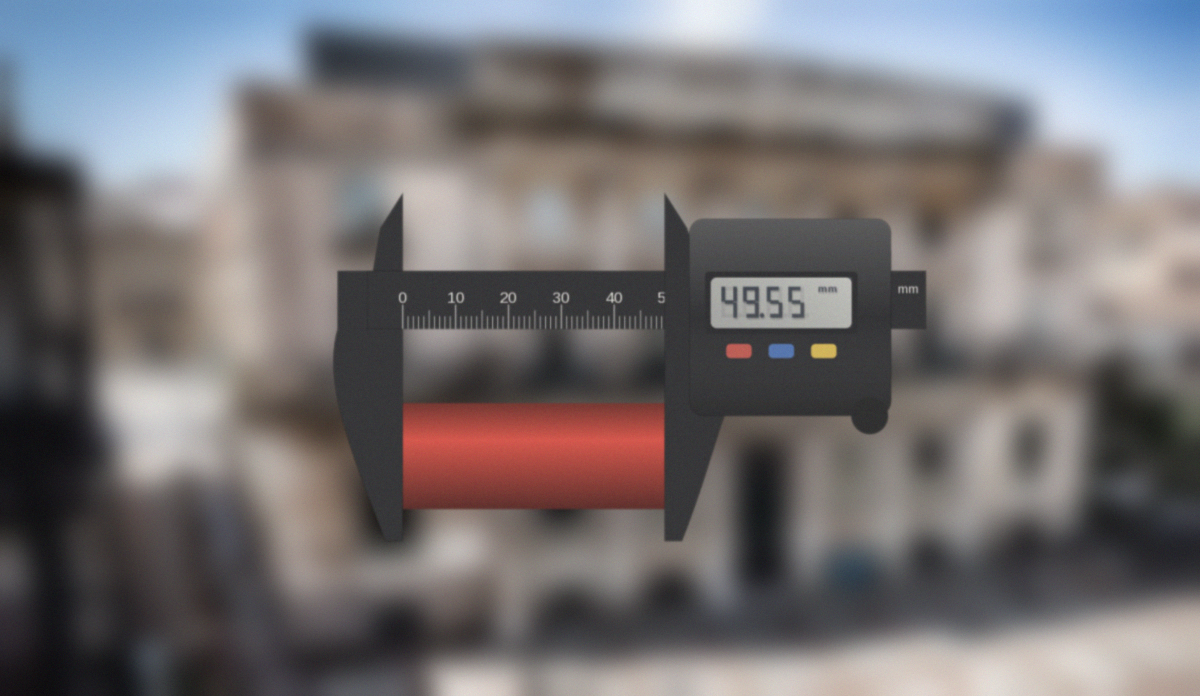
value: {"value": 49.55, "unit": "mm"}
